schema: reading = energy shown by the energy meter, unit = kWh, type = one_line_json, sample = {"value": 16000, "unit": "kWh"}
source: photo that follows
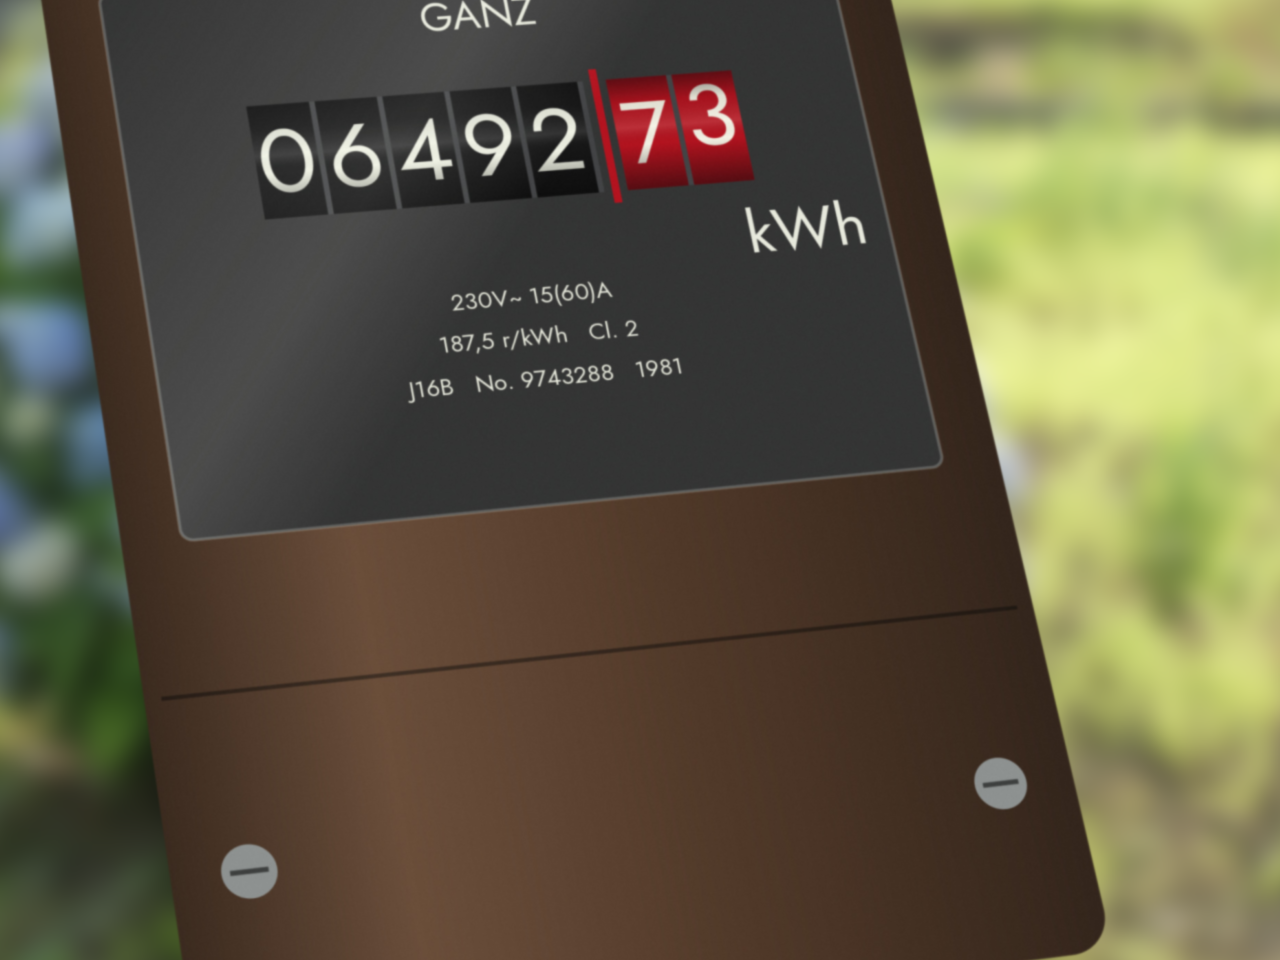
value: {"value": 6492.73, "unit": "kWh"}
